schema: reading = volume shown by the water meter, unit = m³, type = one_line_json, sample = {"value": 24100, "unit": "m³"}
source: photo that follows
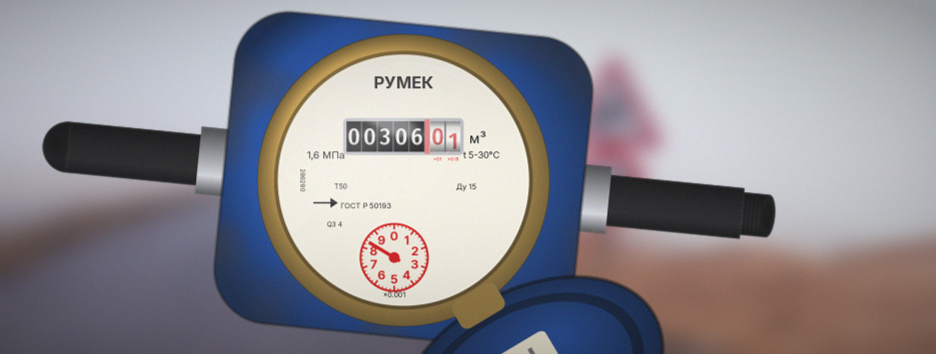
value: {"value": 306.008, "unit": "m³"}
